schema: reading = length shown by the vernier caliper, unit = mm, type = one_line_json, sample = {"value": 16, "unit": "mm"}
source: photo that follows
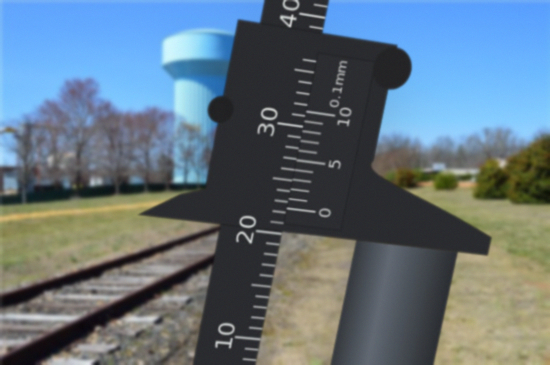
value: {"value": 22.4, "unit": "mm"}
